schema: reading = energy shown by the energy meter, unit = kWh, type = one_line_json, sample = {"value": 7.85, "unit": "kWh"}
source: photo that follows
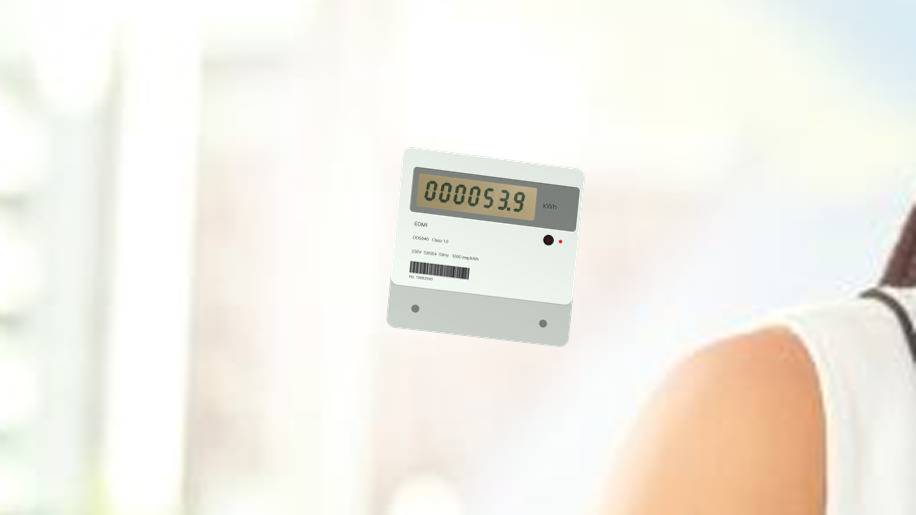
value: {"value": 53.9, "unit": "kWh"}
